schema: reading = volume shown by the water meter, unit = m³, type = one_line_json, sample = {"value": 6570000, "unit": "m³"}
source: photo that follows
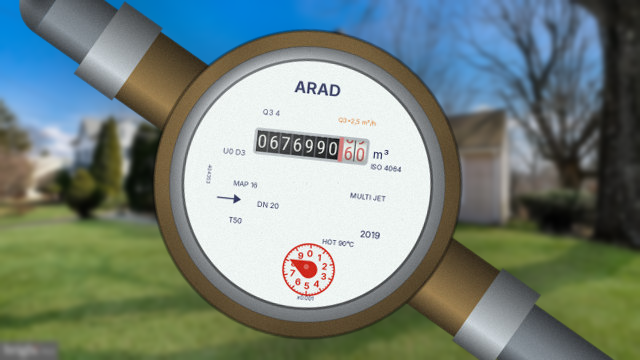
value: {"value": 676990.598, "unit": "m³"}
